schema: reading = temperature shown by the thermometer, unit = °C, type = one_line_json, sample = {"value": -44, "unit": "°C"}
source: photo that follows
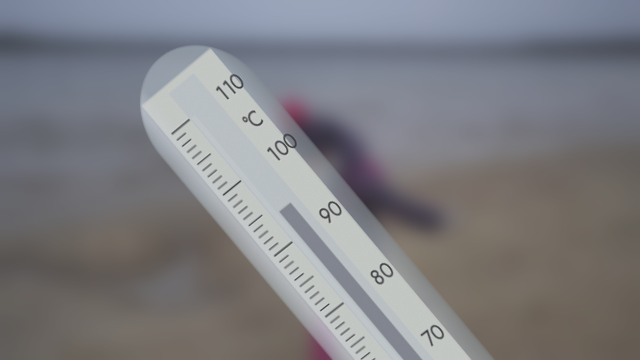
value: {"value": 94, "unit": "°C"}
